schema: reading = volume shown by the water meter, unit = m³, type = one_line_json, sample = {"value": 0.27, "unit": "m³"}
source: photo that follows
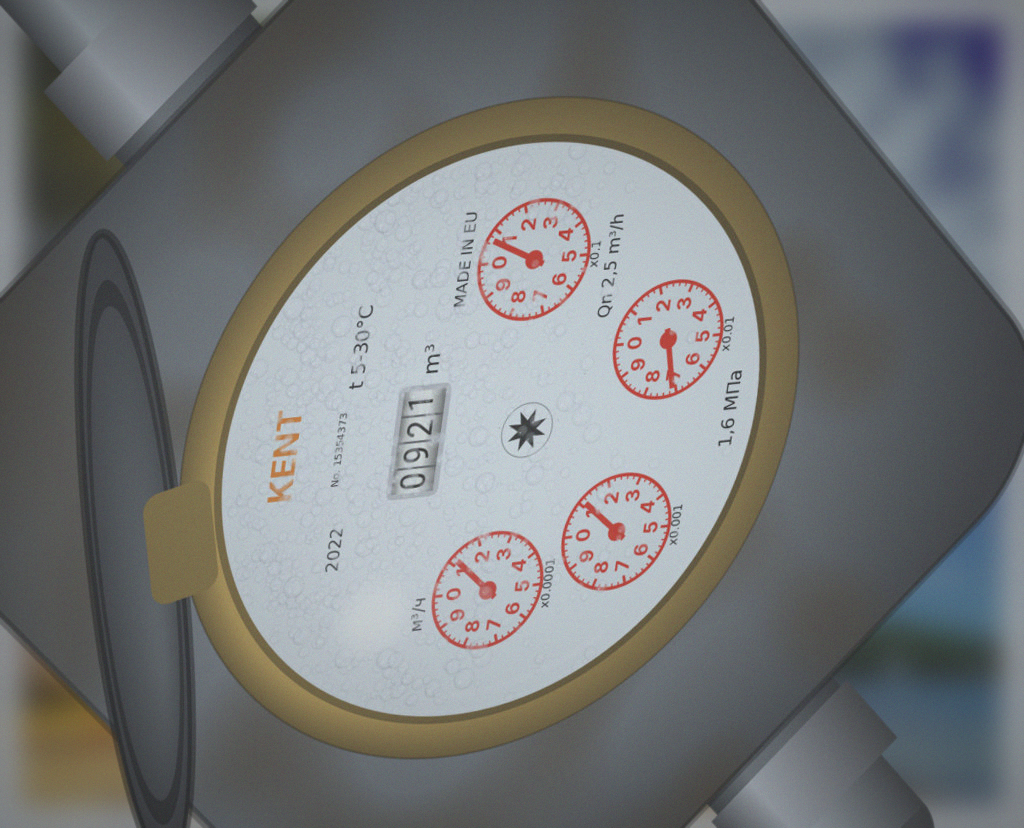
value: {"value": 921.0711, "unit": "m³"}
